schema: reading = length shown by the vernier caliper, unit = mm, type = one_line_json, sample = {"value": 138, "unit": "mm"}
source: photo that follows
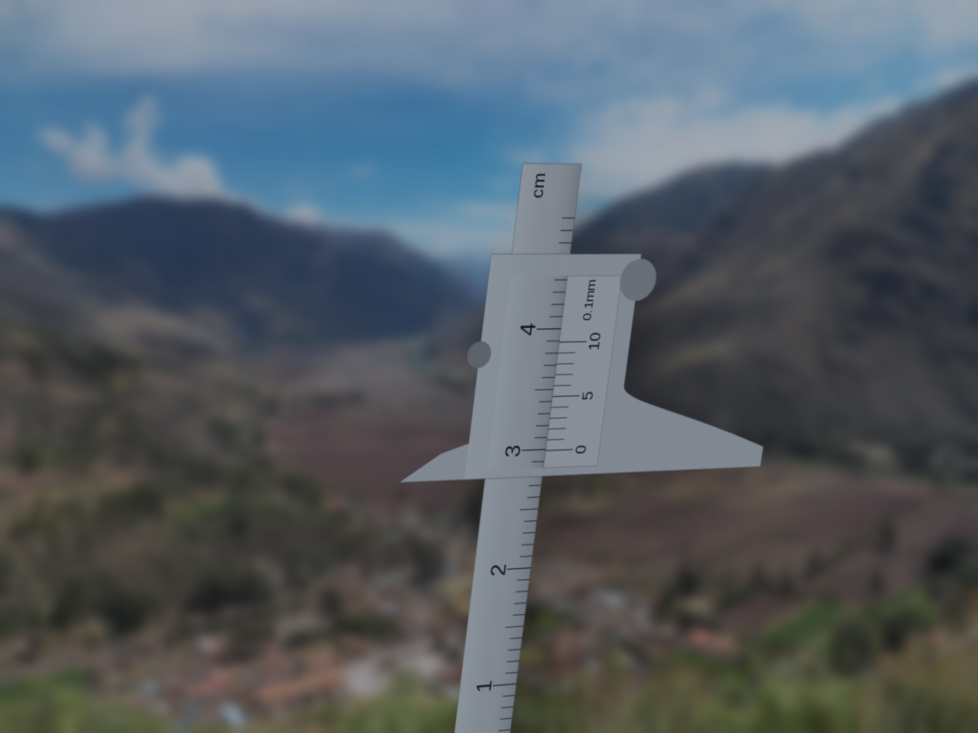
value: {"value": 29.9, "unit": "mm"}
